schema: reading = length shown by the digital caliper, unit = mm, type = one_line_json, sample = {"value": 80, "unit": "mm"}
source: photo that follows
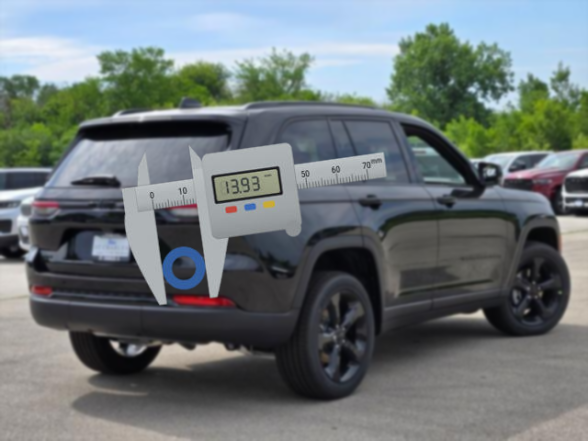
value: {"value": 13.93, "unit": "mm"}
